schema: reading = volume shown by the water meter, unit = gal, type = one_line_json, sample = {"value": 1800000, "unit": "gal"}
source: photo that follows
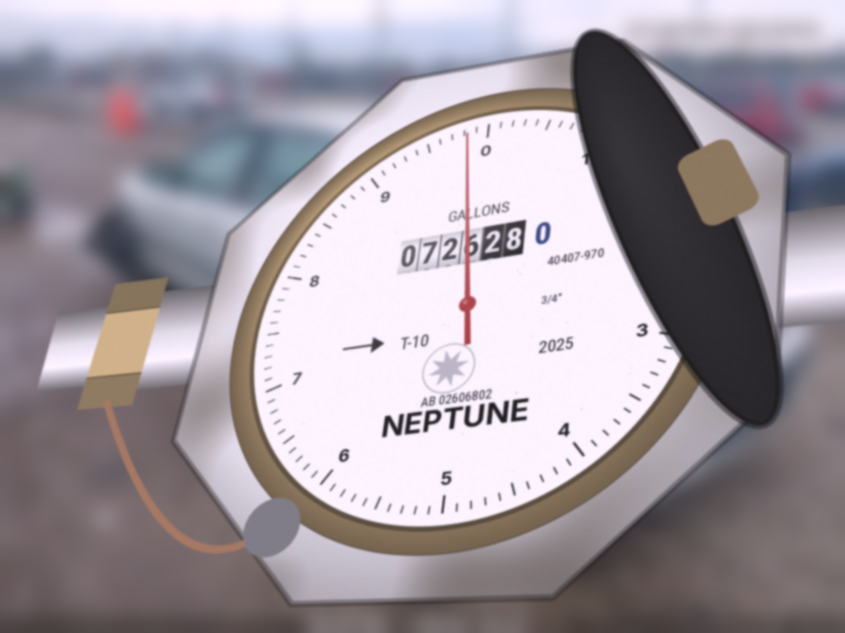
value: {"value": 726279.8, "unit": "gal"}
